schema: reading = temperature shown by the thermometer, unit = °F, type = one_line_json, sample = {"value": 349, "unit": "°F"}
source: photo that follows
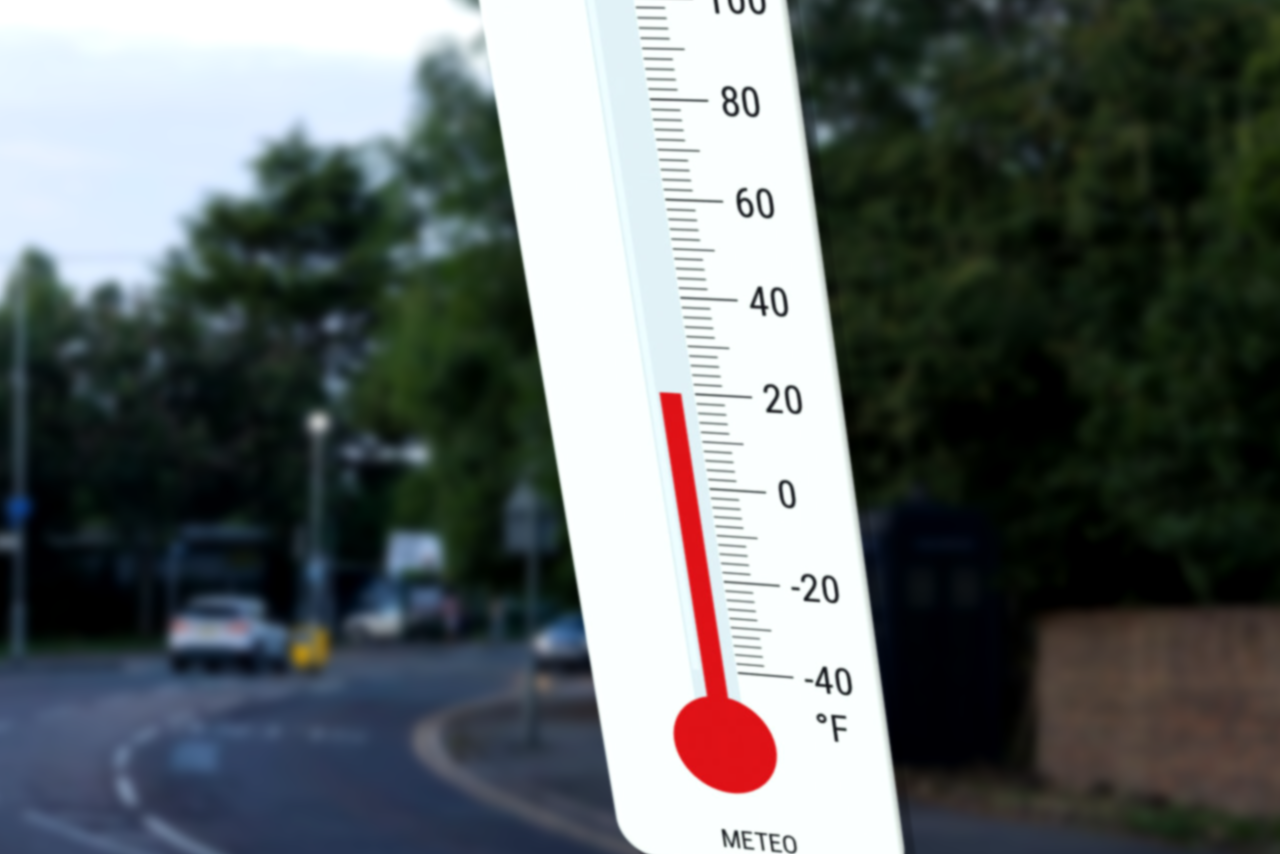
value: {"value": 20, "unit": "°F"}
